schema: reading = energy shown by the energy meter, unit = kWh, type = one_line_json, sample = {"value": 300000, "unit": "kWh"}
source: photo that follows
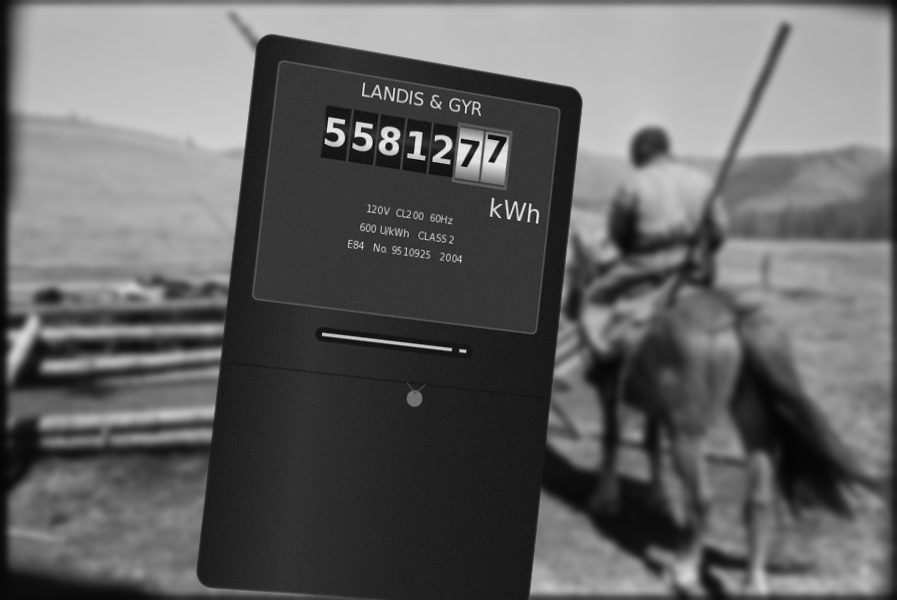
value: {"value": 55812.77, "unit": "kWh"}
